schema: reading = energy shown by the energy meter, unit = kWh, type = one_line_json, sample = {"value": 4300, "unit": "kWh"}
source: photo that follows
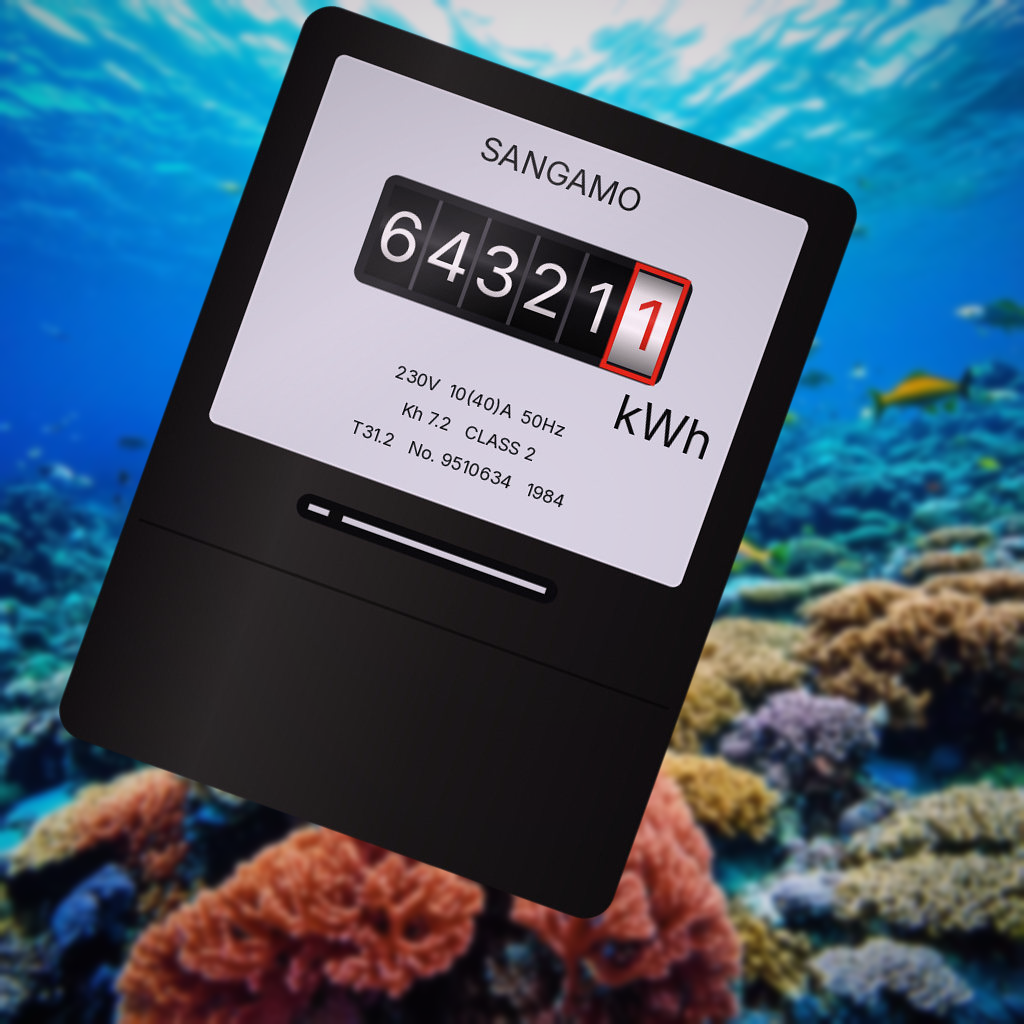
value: {"value": 64321.1, "unit": "kWh"}
